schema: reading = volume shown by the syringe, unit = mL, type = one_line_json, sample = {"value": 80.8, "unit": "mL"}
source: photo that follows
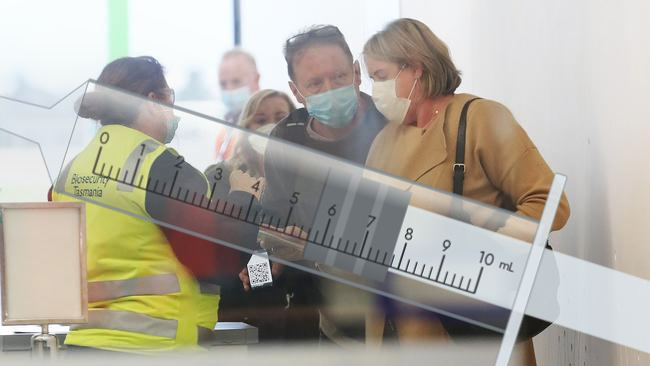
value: {"value": 5.6, "unit": "mL"}
